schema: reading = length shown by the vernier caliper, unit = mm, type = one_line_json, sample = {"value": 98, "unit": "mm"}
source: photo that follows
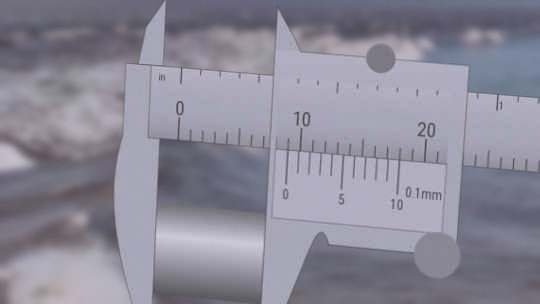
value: {"value": 9.0, "unit": "mm"}
